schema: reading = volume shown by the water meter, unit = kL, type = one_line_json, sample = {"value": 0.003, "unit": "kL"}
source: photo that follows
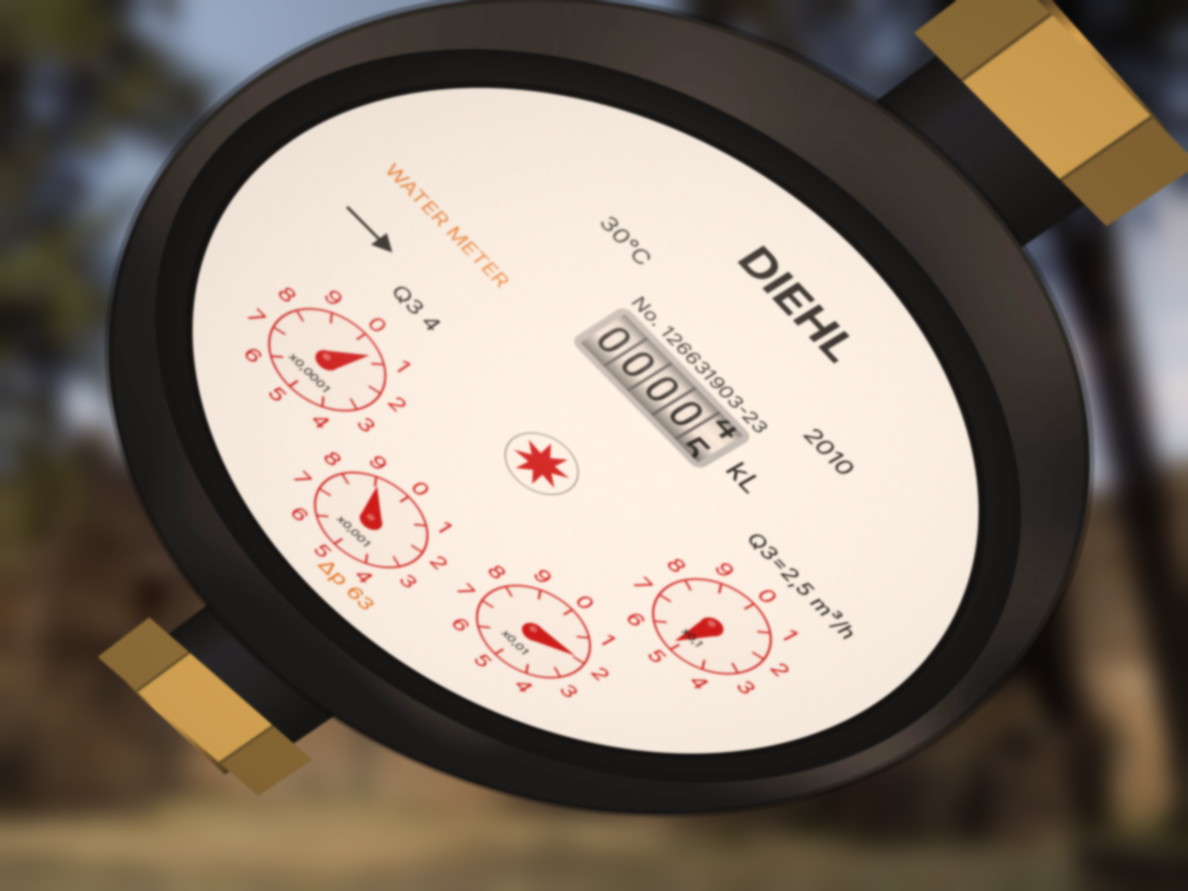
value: {"value": 4.5190, "unit": "kL"}
